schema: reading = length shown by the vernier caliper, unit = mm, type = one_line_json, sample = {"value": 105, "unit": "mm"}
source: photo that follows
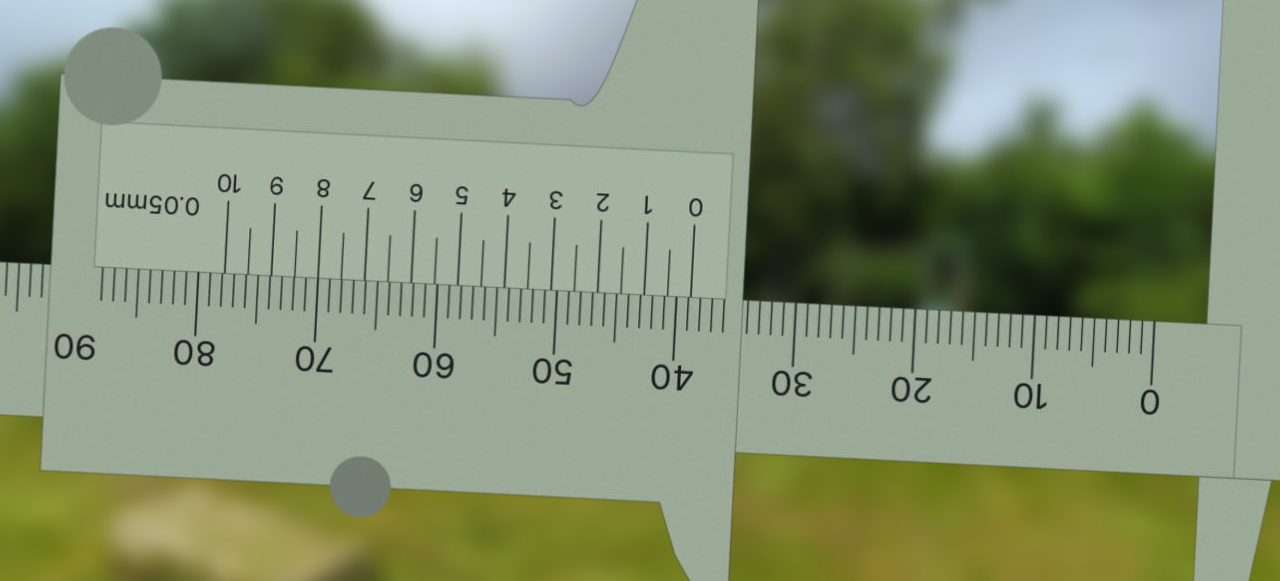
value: {"value": 38.8, "unit": "mm"}
